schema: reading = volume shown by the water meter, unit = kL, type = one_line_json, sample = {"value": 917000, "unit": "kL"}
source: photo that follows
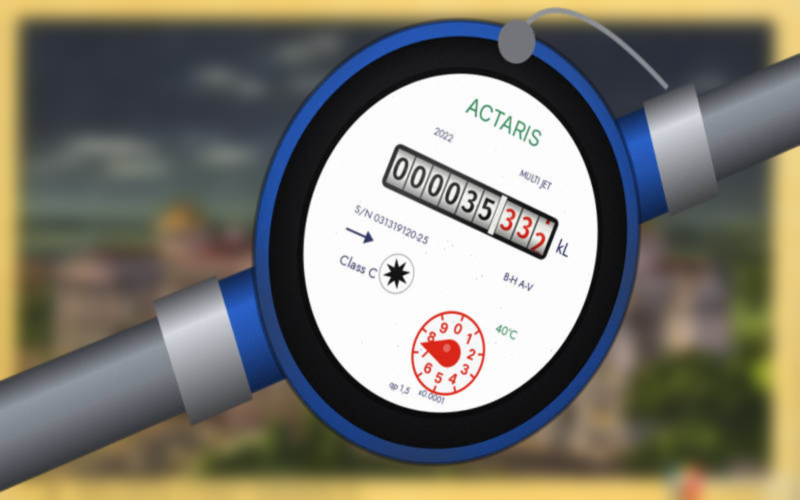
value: {"value": 35.3317, "unit": "kL"}
